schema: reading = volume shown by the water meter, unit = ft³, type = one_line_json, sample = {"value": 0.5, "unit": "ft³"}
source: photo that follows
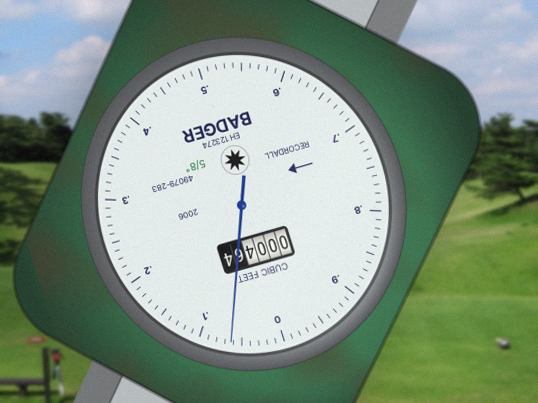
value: {"value": 464.06, "unit": "ft³"}
